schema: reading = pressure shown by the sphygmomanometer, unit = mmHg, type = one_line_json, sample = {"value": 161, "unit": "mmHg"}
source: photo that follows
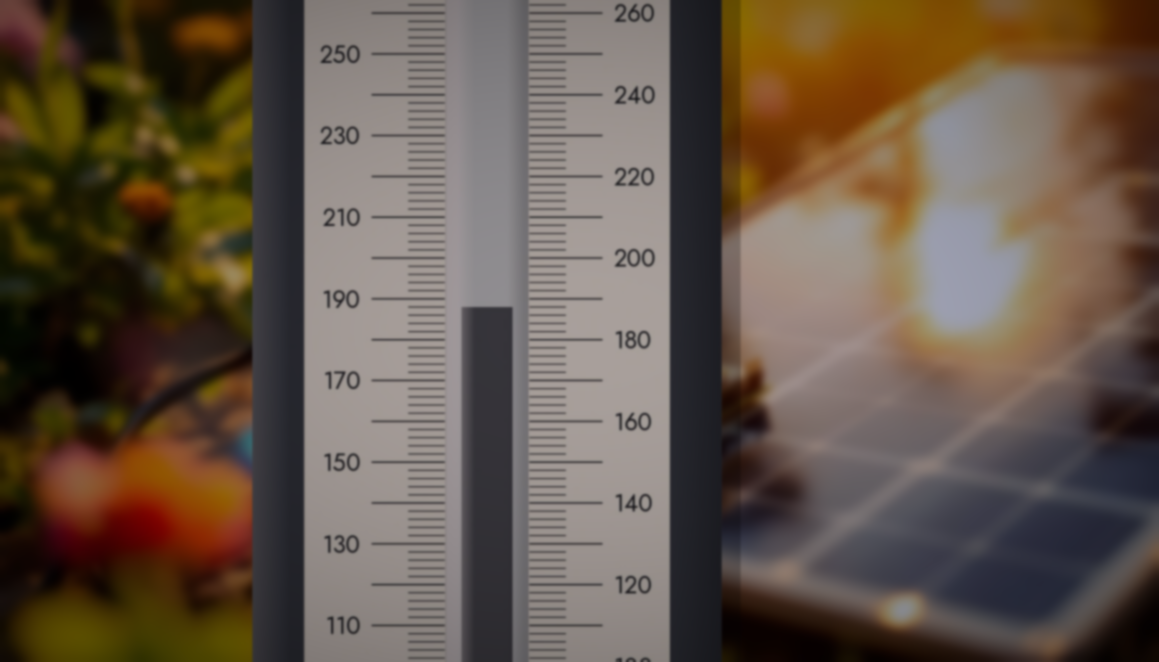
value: {"value": 188, "unit": "mmHg"}
